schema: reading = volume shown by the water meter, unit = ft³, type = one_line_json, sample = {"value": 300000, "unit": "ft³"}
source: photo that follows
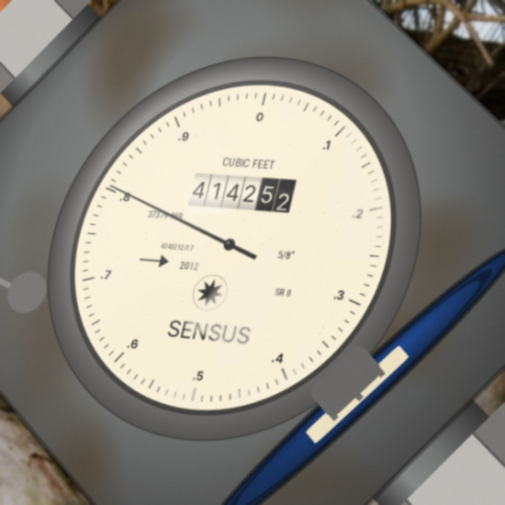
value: {"value": 414251.80, "unit": "ft³"}
